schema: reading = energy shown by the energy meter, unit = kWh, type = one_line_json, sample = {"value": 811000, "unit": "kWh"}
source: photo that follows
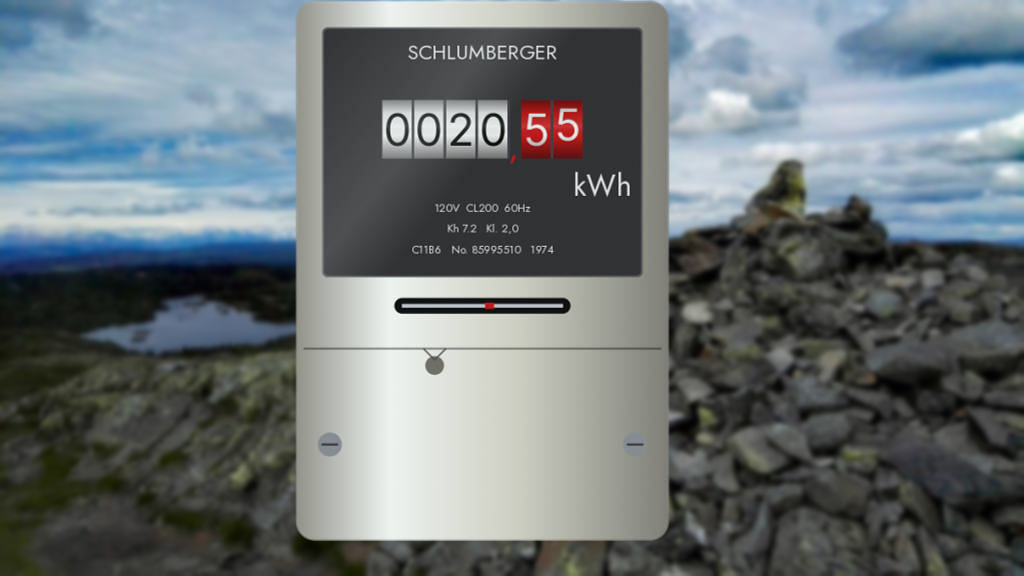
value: {"value": 20.55, "unit": "kWh"}
